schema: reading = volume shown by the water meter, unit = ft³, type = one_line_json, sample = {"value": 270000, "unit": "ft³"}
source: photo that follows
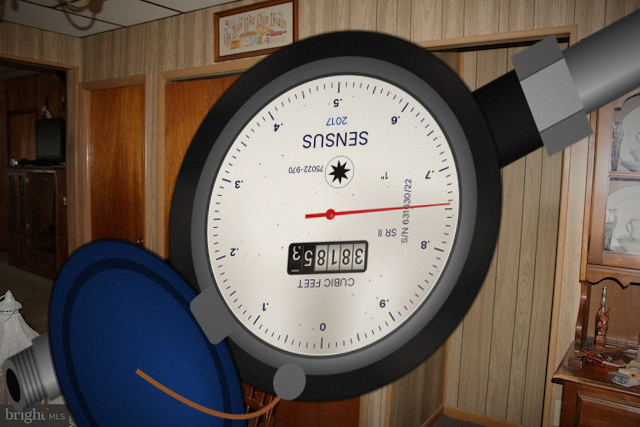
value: {"value": 381852.74, "unit": "ft³"}
